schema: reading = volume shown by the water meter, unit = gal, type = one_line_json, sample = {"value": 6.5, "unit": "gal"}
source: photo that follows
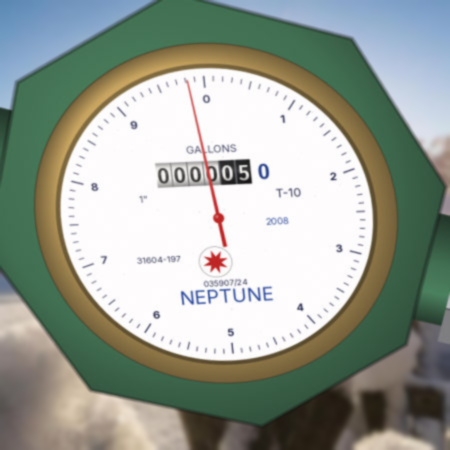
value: {"value": 49.8, "unit": "gal"}
